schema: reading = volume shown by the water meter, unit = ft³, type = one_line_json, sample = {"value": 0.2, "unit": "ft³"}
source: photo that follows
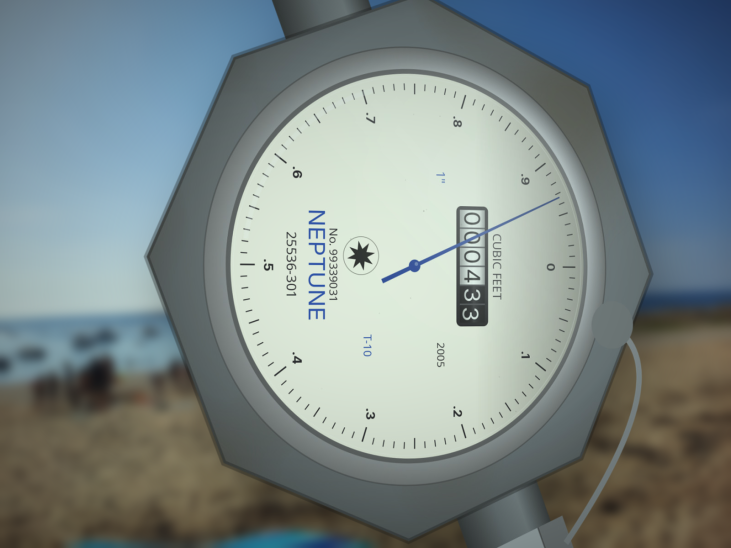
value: {"value": 432.93, "unit": "ft³"}
